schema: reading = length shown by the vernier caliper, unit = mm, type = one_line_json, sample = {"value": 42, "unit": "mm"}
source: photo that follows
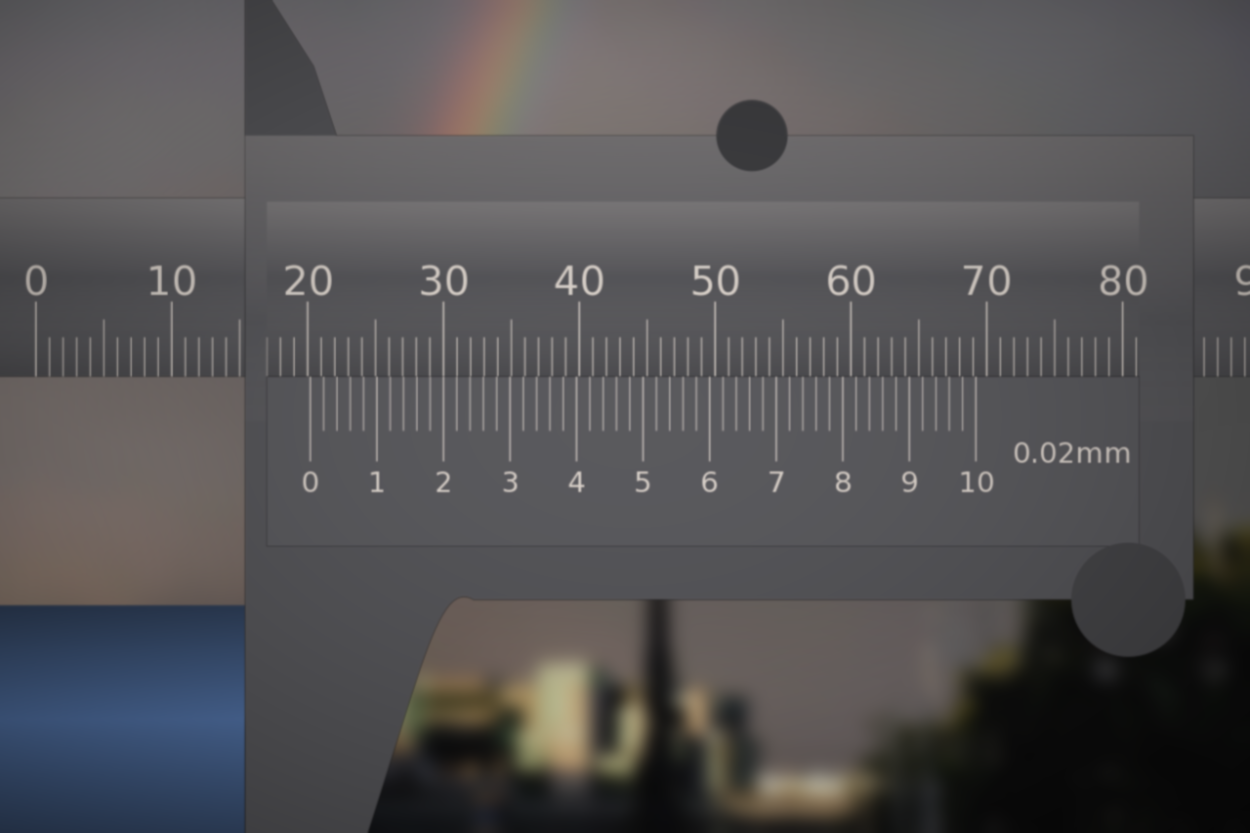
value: {"value": 20.2, "unit": "mm"}
